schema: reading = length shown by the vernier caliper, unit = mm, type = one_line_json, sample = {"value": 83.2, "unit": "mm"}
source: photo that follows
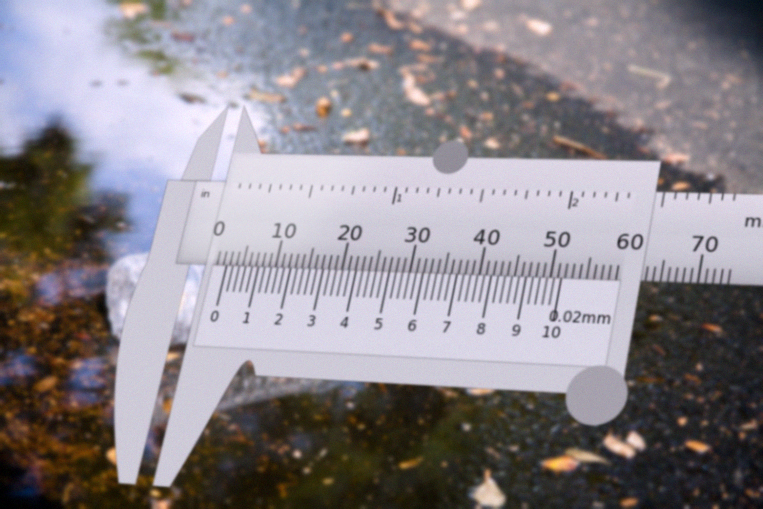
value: {"value": 2.5, "unit": "mm"}
